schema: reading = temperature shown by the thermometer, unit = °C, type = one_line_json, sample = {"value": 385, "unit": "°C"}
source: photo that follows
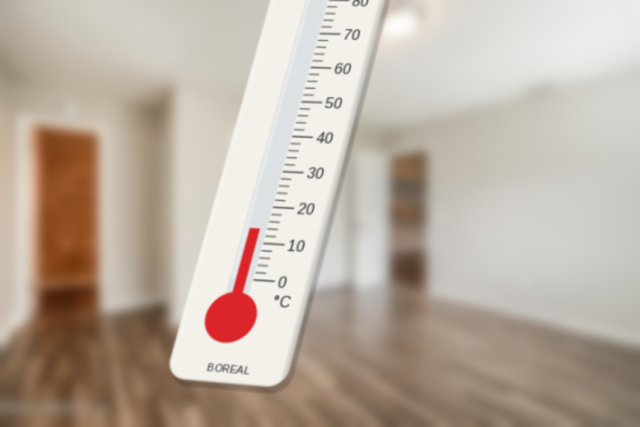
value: {"value": 14, "unit": "°C"}
